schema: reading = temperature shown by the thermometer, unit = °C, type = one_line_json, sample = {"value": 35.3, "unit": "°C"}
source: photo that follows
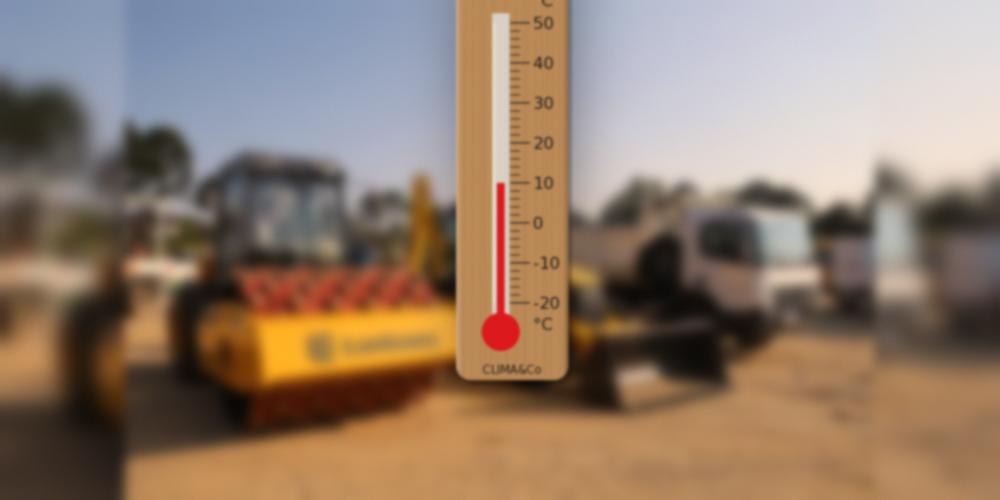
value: {"value": 10, "unit": "°C"}
